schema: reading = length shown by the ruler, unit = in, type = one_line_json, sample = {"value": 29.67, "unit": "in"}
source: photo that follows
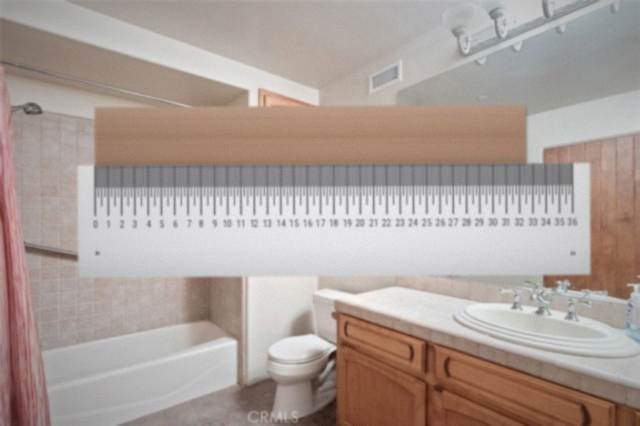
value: {"value": 32.5, "unit": "in"}
